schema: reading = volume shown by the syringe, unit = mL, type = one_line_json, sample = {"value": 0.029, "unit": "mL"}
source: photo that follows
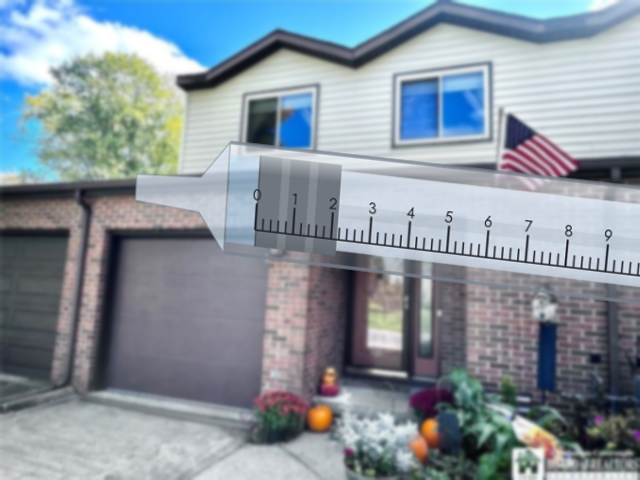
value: {"value": 0, "unit": "mL"}
